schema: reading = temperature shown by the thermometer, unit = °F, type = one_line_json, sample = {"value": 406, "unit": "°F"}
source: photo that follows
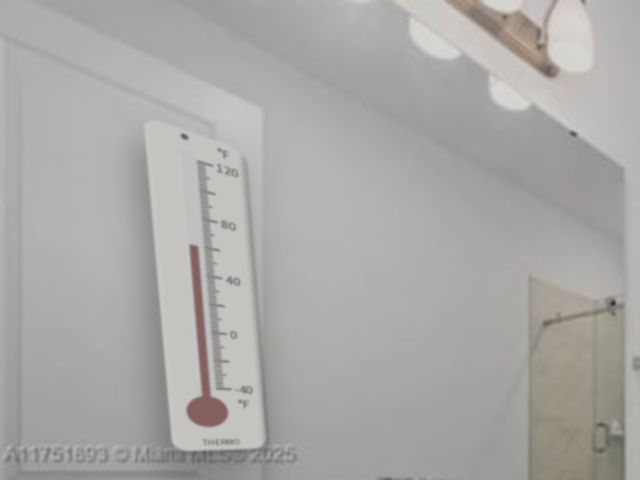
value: {"value": 60, "unit": "°F"}
